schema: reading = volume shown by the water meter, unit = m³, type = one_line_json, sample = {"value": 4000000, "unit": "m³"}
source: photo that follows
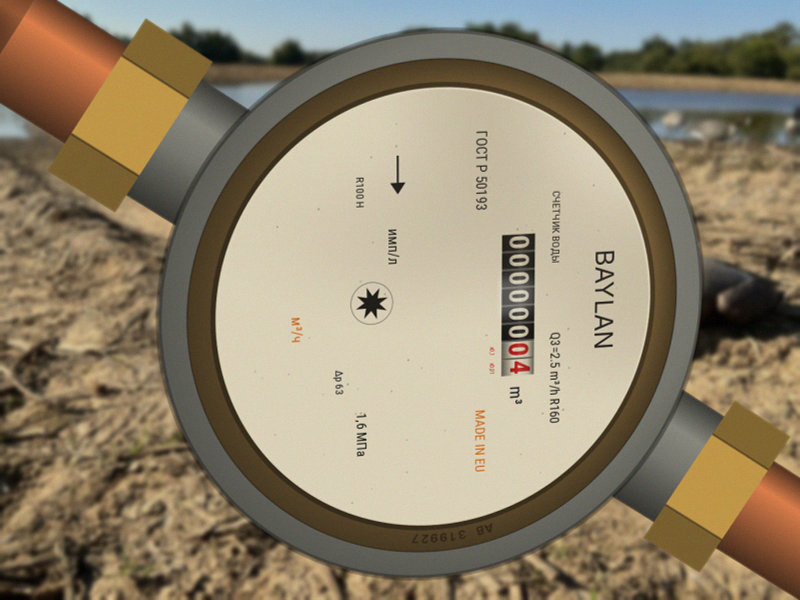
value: {"value": 0.04, "unit": "m³"}
